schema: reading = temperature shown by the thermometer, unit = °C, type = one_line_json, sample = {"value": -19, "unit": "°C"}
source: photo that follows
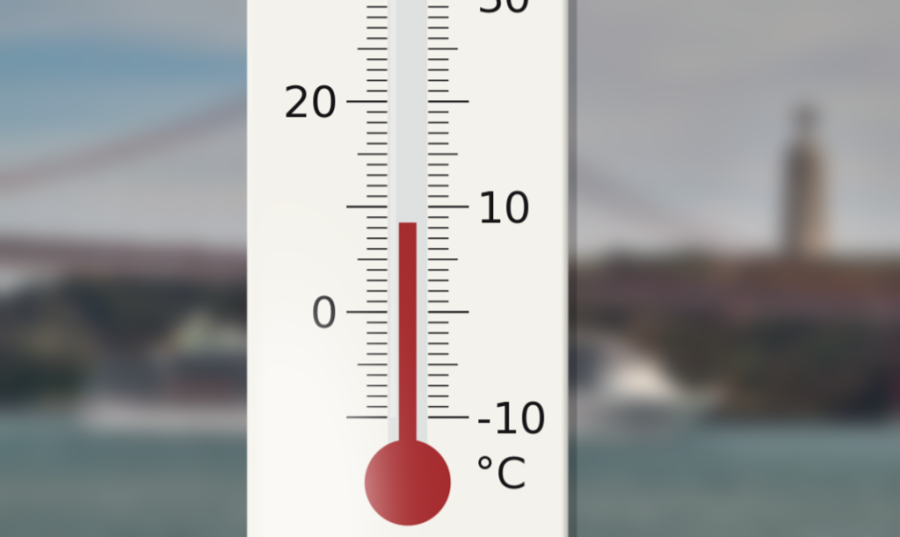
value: {"value": 8.5, "unit": "°C"}
